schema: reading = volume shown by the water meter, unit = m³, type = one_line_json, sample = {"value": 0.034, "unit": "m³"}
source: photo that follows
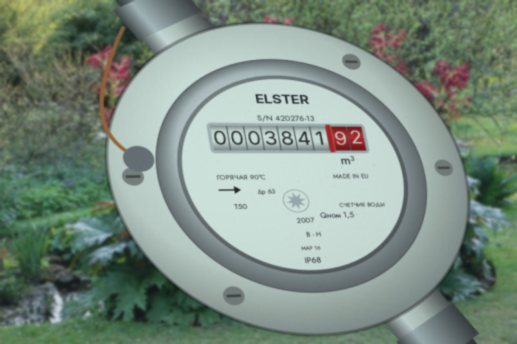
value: {"value": 3841.92, "unit": "m³"}
